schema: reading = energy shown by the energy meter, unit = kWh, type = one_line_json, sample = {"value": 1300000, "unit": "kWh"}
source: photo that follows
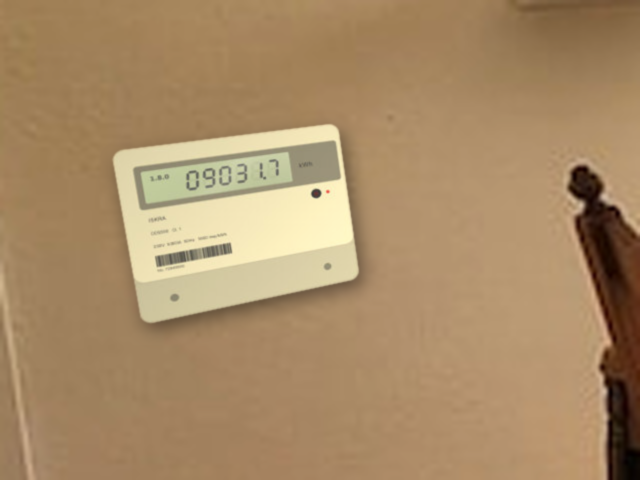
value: {"value": 9031.7, "unit": "kWh"}
